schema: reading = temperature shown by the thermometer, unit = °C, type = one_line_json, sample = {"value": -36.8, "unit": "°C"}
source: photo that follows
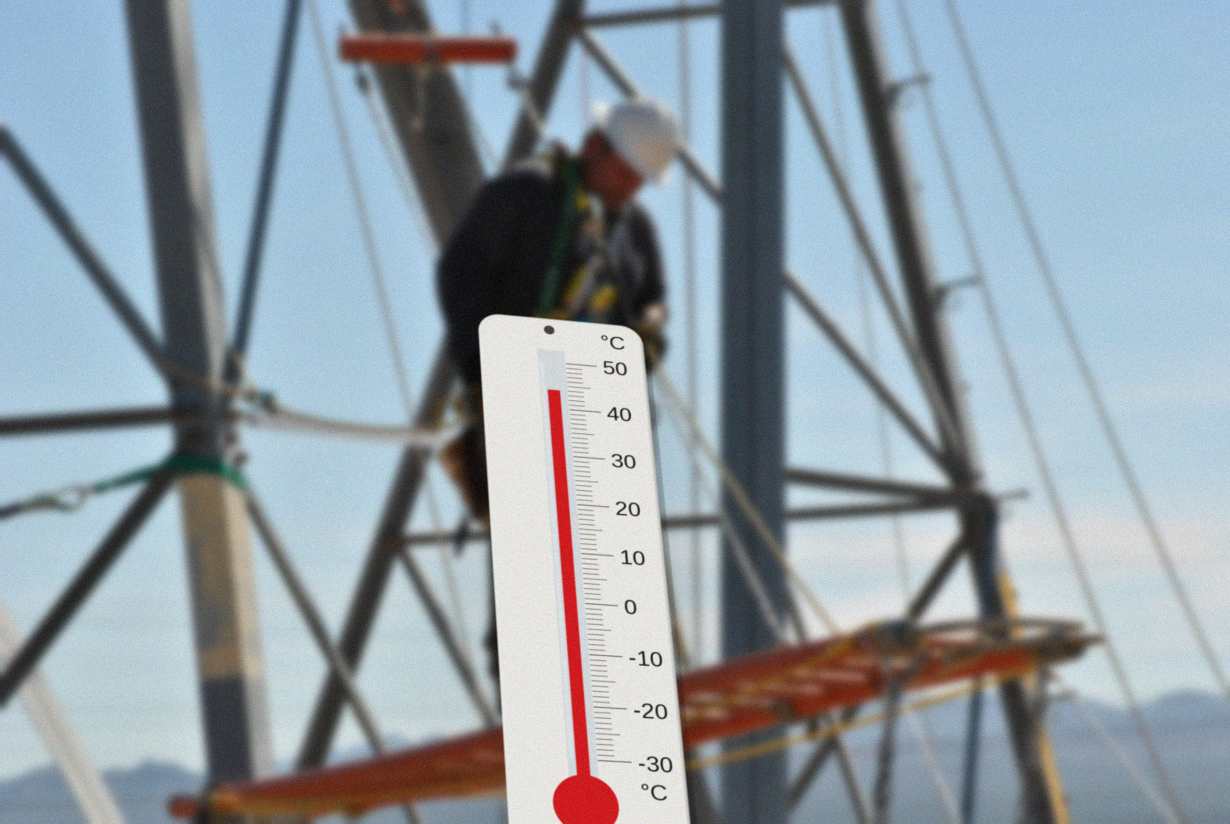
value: {"value": 44, "unit": "°C"}
